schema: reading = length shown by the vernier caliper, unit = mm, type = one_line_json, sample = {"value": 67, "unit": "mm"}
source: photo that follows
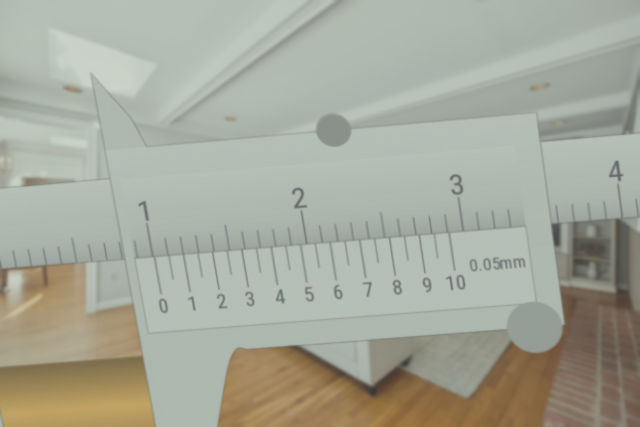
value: {"value": 10.1, "unit": "mm"}
